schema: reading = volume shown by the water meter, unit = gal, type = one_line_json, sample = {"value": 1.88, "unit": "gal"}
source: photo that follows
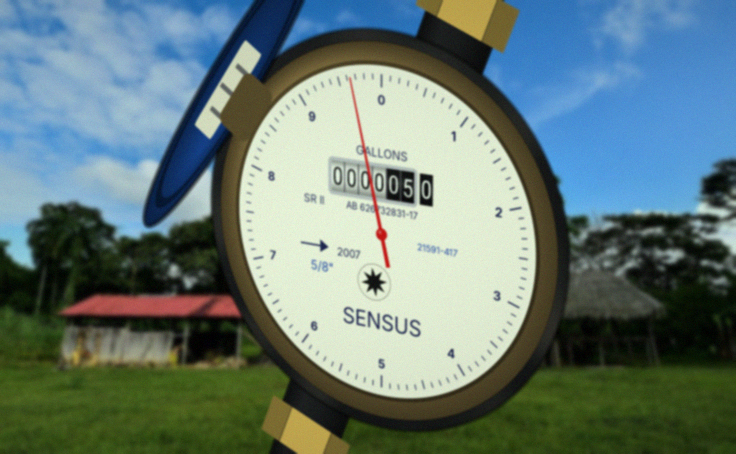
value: {"value": 49.6, "unit": "gal"}
